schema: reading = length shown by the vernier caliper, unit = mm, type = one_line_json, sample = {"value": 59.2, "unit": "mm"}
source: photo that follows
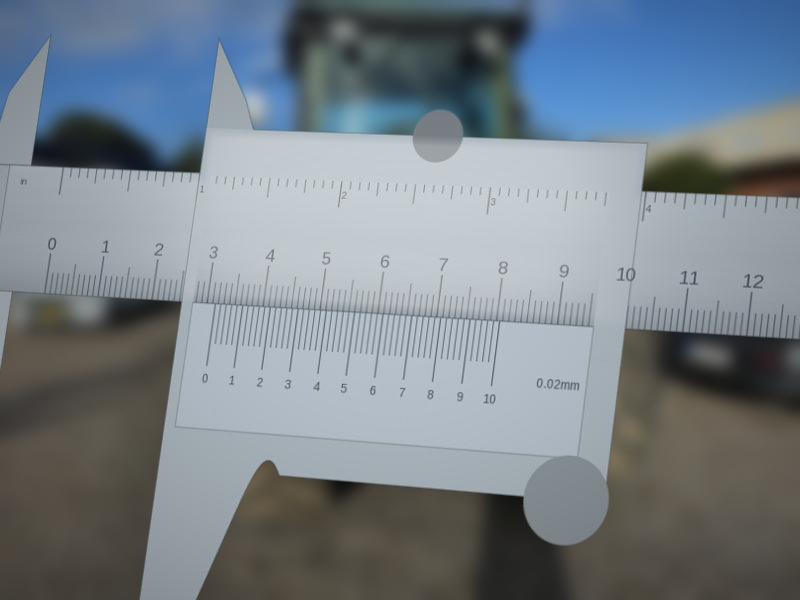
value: {"value": 31.5, "unit": "mm"}
